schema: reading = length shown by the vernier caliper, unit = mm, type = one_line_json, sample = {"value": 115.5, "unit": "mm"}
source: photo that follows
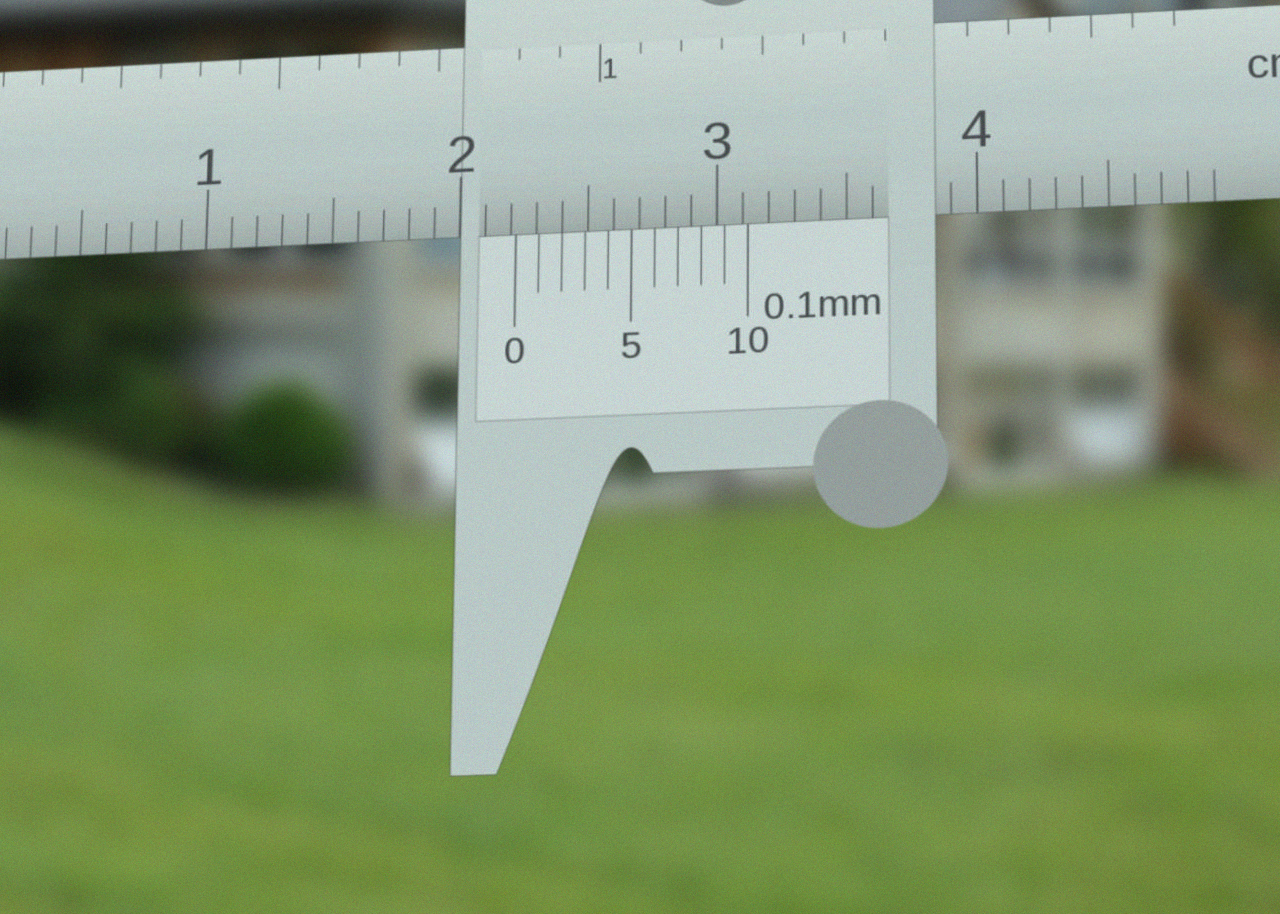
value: {"value": 22.2, "unit": "mm"}
